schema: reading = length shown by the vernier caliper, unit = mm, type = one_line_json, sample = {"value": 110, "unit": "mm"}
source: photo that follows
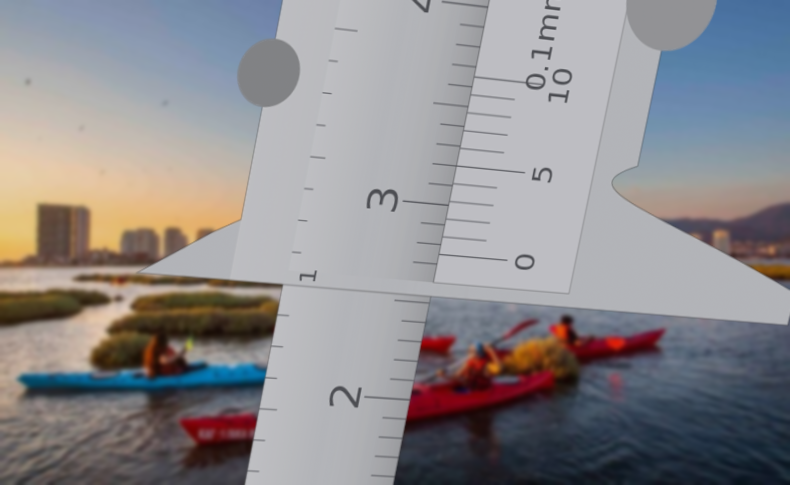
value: {"value": 27.5, "unit": "mm"}
